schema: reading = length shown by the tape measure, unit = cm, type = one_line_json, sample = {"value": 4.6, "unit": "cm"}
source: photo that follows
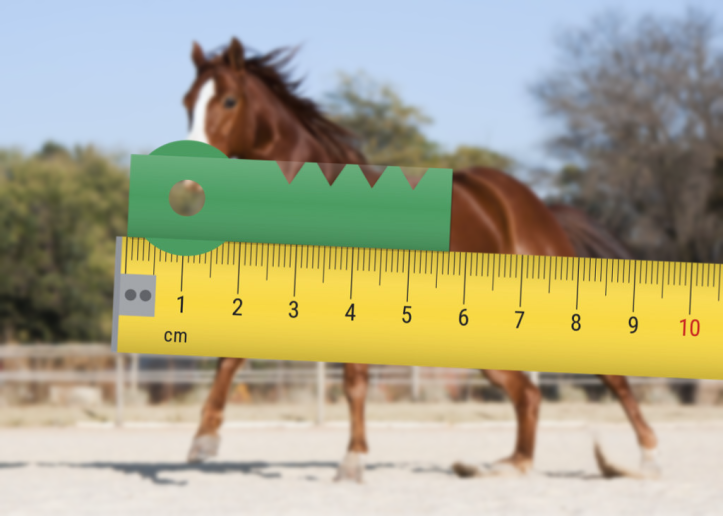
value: {"value": 5.7, "unit": "cm"}
